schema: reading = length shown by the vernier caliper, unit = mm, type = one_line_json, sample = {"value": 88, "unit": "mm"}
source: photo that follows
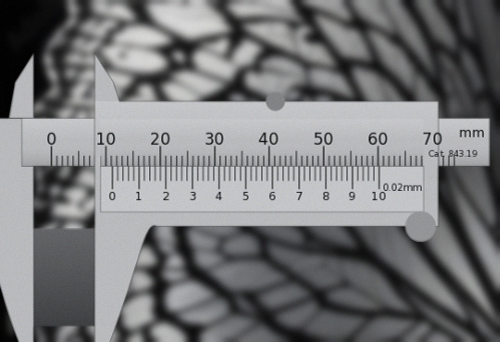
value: {"value": 11.2, "unit": "mm"}
